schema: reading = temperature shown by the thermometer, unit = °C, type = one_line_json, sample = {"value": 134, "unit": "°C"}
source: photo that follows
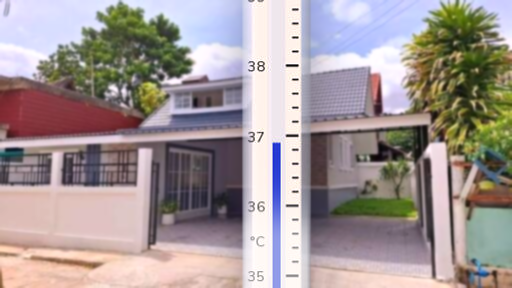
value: {"value": 36.9, "unit": "°C"}
